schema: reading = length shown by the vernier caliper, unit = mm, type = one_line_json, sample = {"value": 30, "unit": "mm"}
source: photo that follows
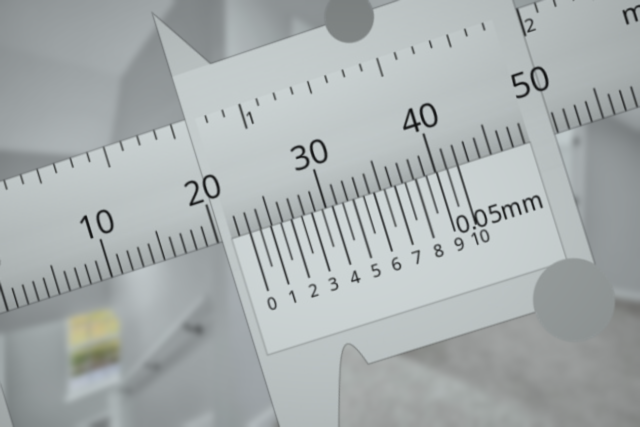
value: {"value": 23.0, "unit": "mm"}
